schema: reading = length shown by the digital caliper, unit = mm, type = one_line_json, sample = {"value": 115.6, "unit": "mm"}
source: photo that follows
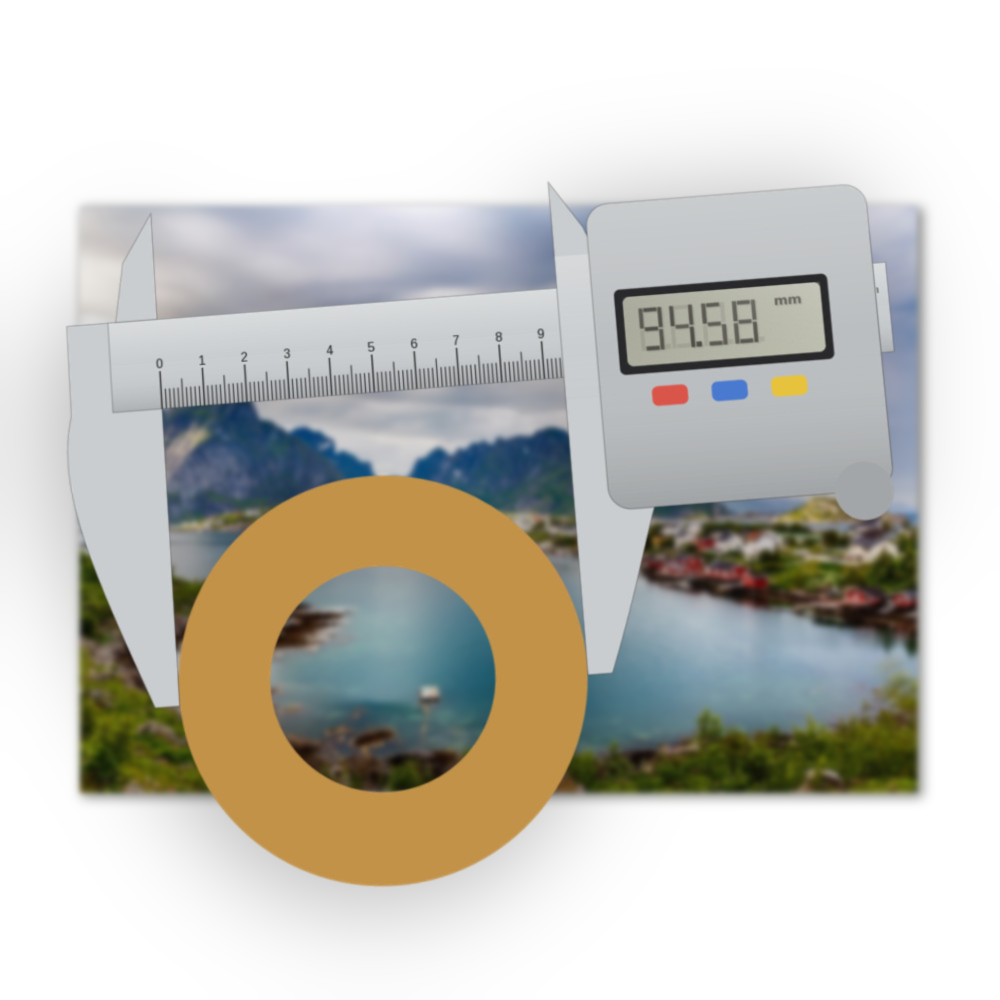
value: {"value": 94.58, "unit": "mm"}
